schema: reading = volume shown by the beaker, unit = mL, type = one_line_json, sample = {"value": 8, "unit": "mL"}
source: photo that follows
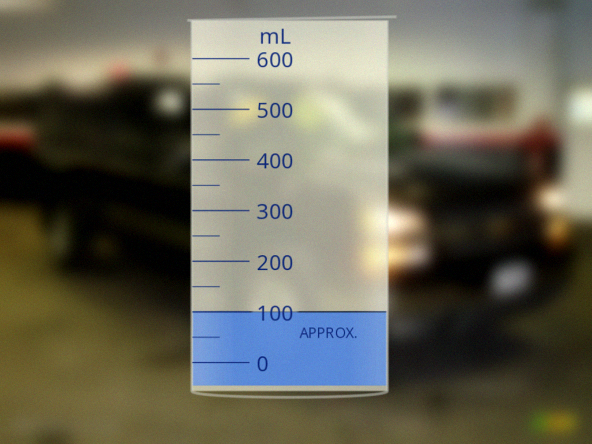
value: {"value": 100, "unit": "mL"}
